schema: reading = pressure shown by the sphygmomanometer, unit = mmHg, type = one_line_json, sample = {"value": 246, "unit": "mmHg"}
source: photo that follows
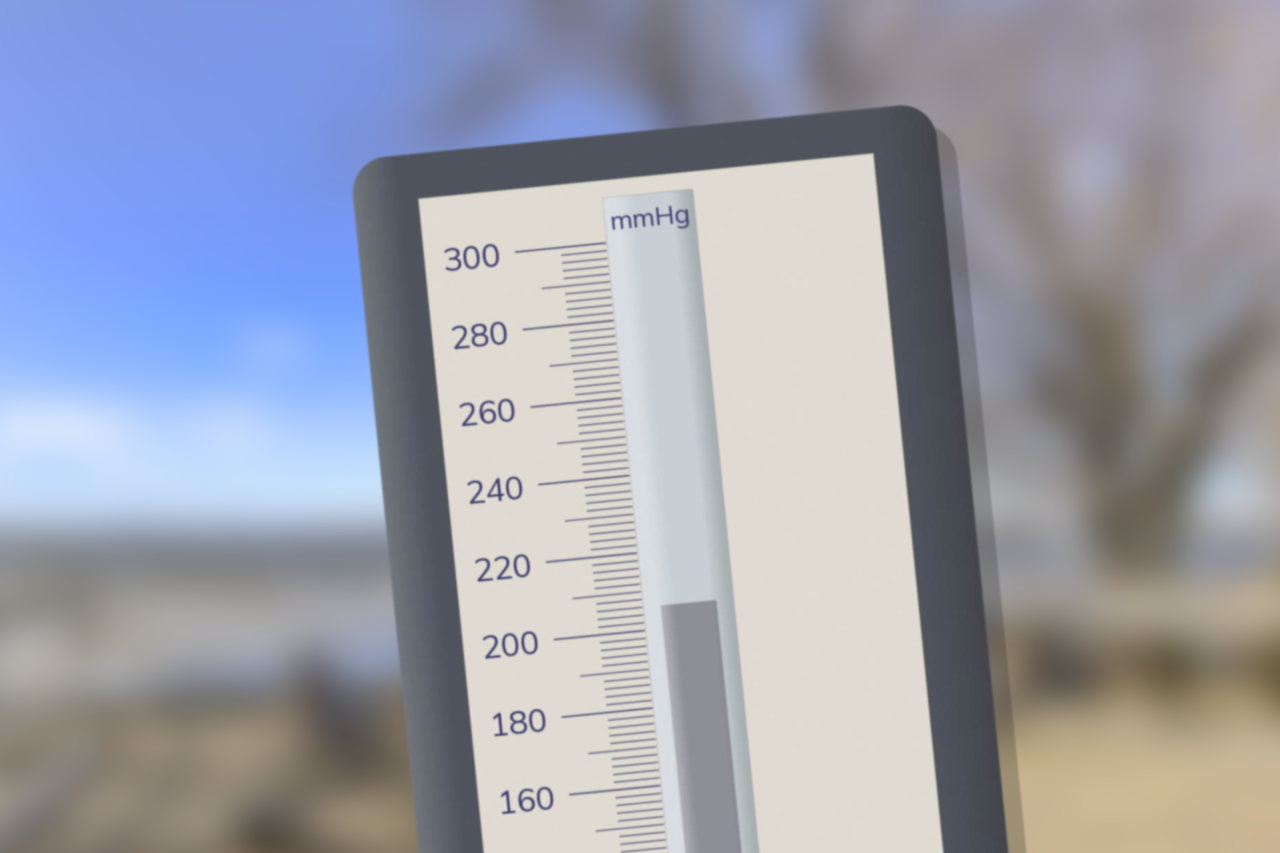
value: {"value": 206, "unit": "mmHg"}
